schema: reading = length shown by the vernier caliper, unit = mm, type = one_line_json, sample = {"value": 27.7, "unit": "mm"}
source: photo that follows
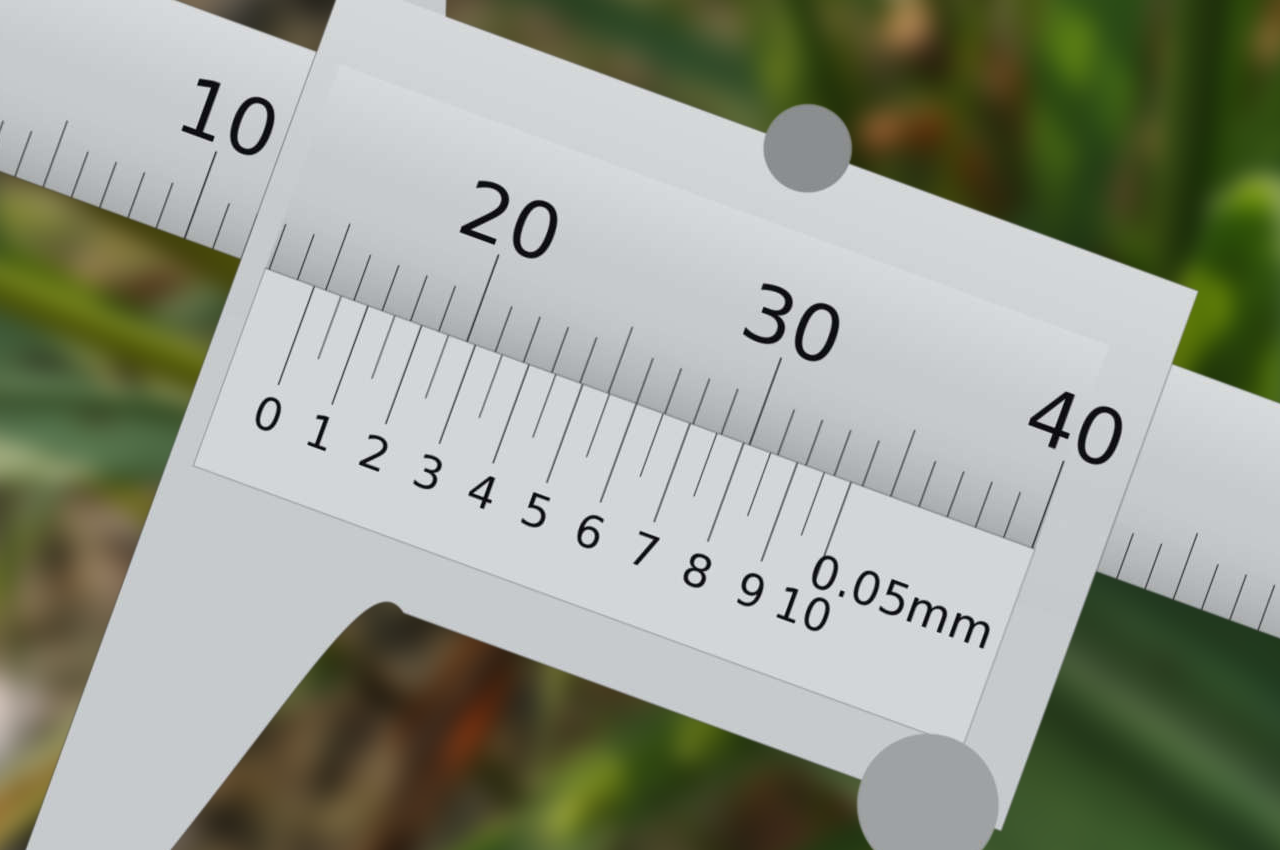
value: {"value": 14.60, "unit": "mm"}
